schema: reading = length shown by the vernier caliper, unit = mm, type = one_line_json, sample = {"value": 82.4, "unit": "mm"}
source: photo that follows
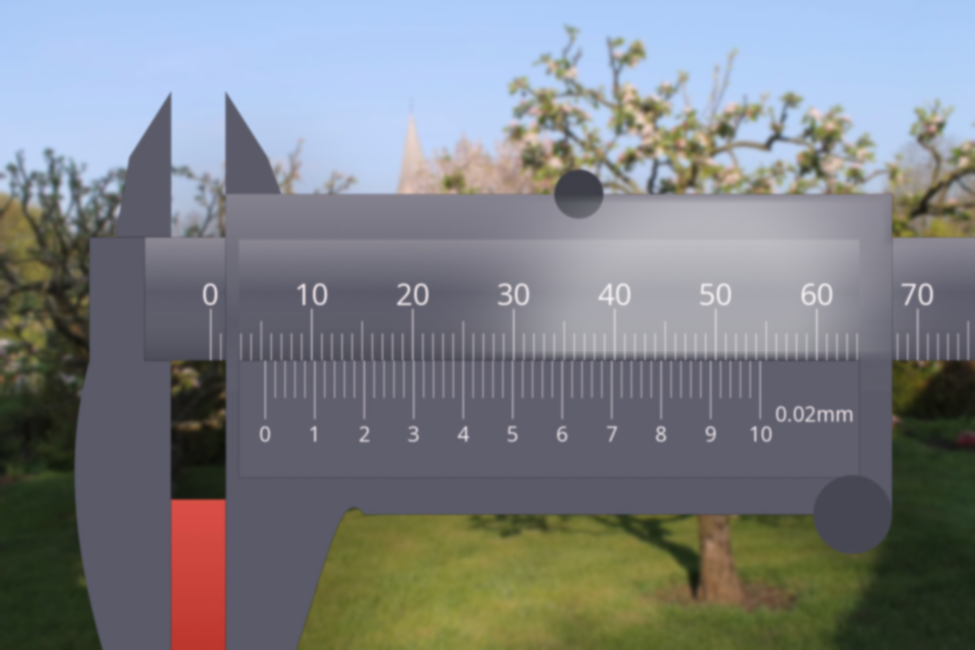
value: {"value": 5.4, "unit": "mm"}
